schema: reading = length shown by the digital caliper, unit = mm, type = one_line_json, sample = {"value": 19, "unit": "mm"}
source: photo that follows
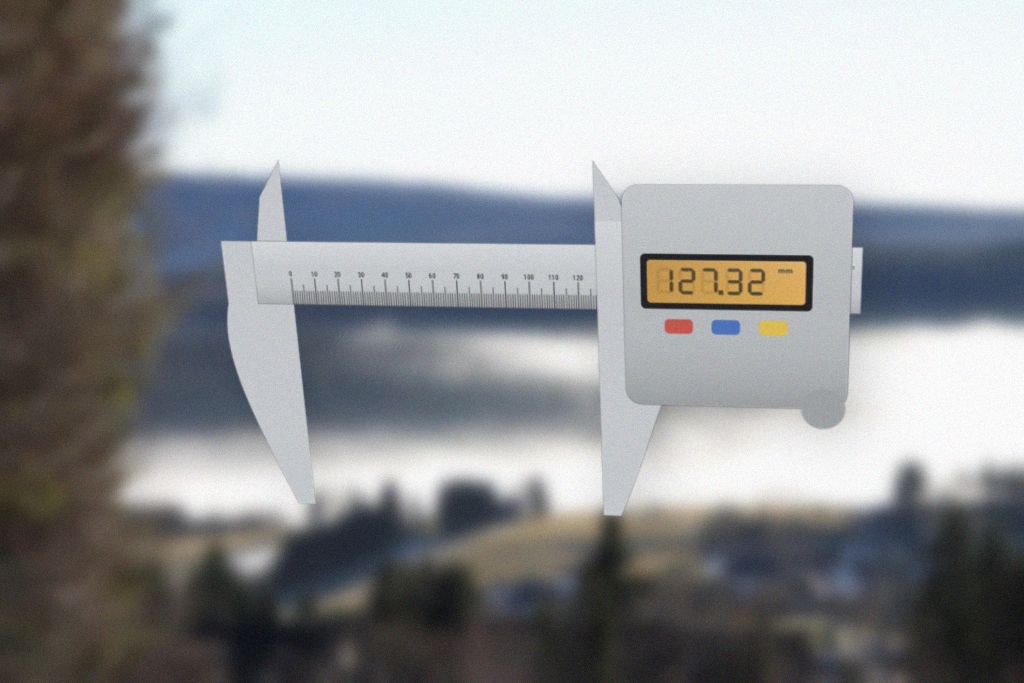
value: {"value": 127.32, "unit": "mm"}
